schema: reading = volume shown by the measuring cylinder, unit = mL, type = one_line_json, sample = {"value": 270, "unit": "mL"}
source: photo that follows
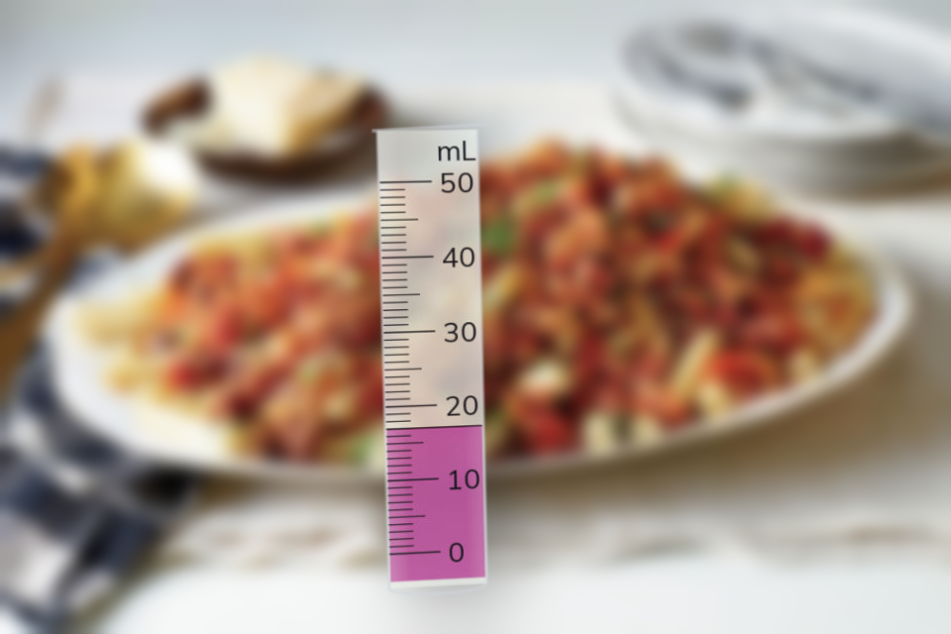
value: {"value": 17, "unit": "mL"}
